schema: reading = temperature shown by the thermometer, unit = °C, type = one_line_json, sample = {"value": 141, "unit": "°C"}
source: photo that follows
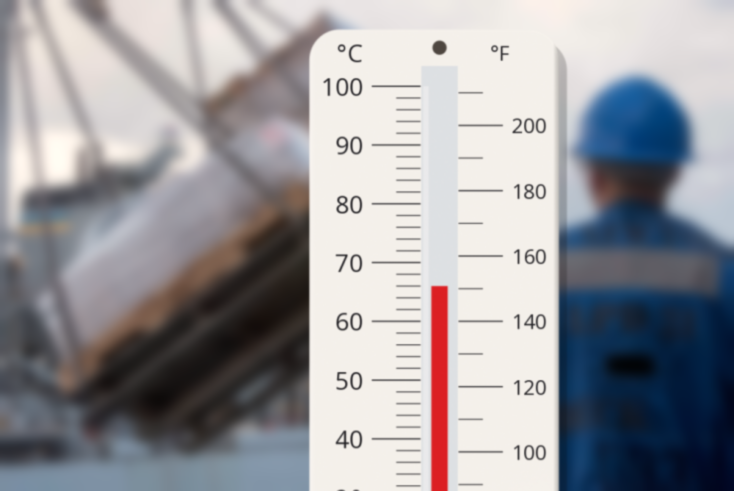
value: {"value": 66, "unit": "°C"}
